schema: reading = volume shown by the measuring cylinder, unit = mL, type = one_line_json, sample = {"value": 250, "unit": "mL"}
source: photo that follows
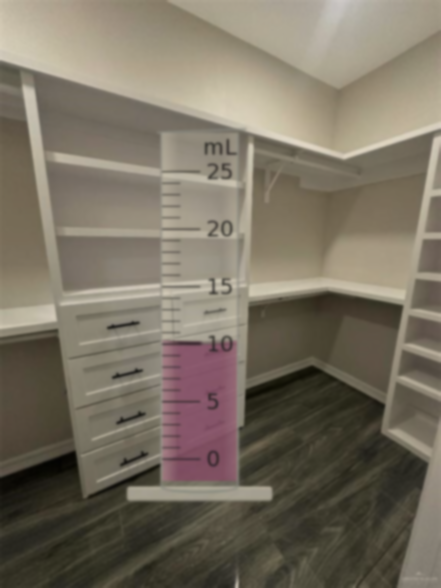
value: {"value": 10, "unit": "mL"}
